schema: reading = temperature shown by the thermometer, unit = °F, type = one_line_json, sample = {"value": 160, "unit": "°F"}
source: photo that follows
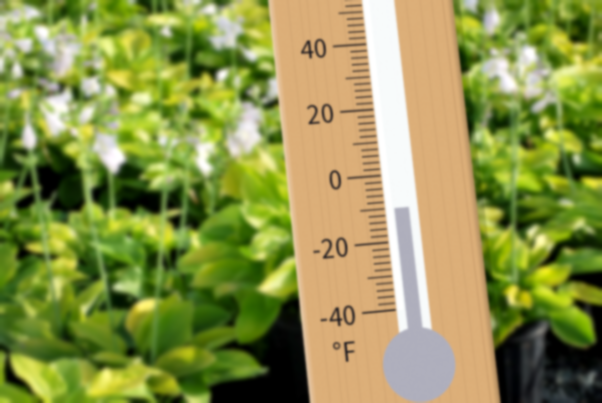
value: {"value": -10, "unit": "°F"}
